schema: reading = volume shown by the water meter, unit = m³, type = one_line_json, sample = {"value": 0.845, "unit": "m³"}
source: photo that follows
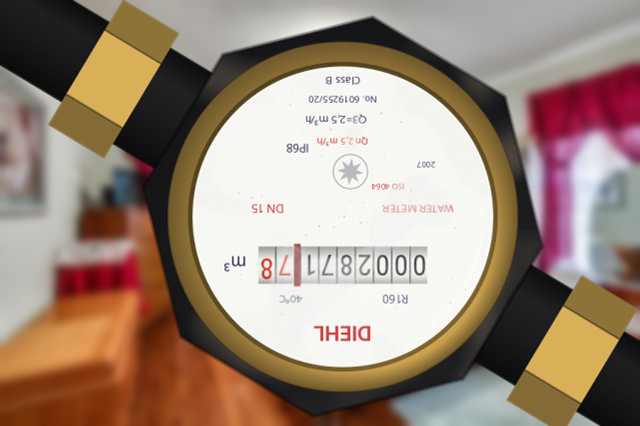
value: {"value": 2871.78, "unit": "m³"}
